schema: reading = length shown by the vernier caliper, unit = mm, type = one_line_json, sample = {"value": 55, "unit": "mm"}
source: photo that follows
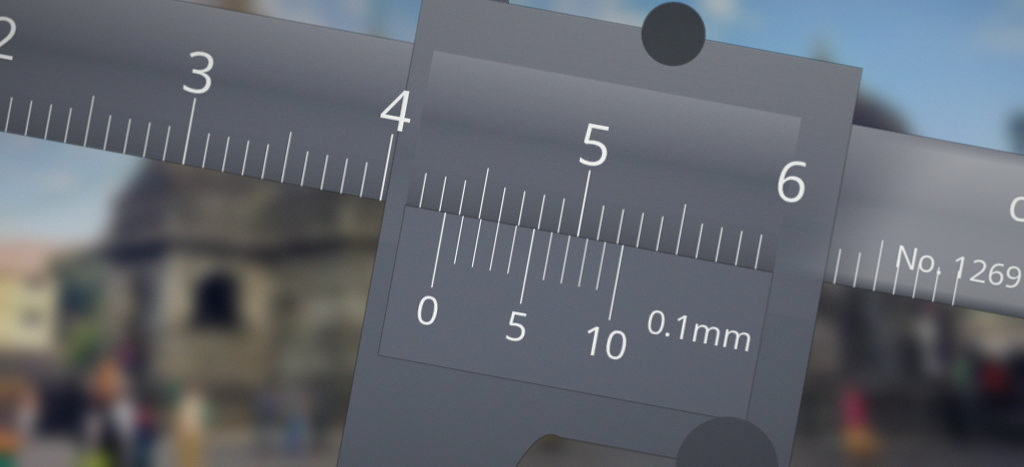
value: {"value": 43.3, "unit": "mm"}
